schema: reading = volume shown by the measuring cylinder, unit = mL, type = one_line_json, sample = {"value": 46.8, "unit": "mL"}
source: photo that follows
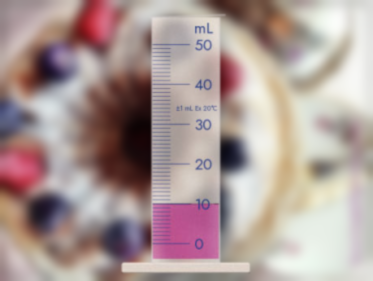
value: {"value": 10, "unit": "mL"}
